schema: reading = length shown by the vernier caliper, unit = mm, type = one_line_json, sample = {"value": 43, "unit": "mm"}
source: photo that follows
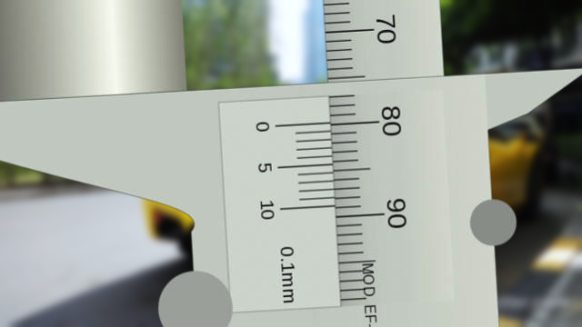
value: {"value": 79.8, "unit": "mm"}
